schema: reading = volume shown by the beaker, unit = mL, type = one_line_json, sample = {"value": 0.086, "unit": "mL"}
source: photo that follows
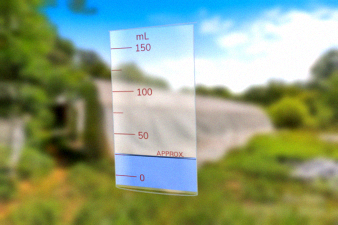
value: {"value": 25, "unit": "mL"}
